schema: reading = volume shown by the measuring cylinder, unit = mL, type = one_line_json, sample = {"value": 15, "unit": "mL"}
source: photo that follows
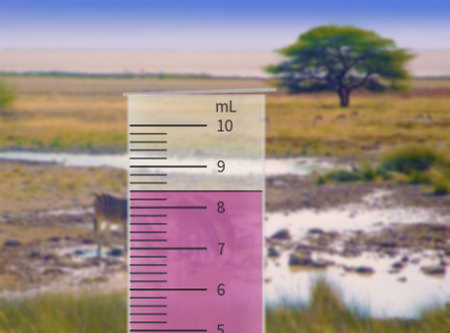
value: {"value": 8.4, "unit": "mL"}
